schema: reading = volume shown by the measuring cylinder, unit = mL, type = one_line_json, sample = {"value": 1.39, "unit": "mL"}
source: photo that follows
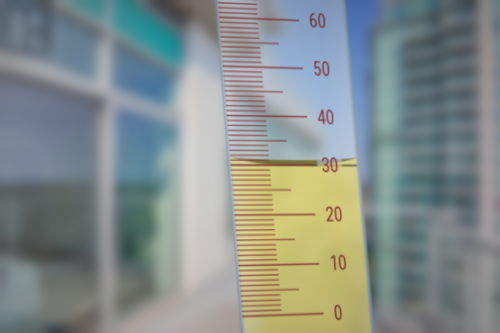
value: {"value": 30, "unit": "mL"}
